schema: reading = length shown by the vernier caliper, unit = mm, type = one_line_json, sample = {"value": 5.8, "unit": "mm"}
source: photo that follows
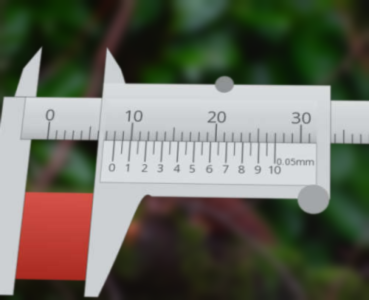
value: {"value": 8.0, "unit": "mm"}
